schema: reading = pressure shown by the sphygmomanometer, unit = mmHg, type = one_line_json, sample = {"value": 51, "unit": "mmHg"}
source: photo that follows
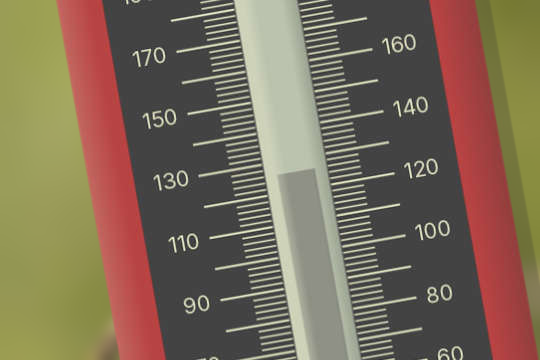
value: {"value": 126, "unit": "mmHg"}
